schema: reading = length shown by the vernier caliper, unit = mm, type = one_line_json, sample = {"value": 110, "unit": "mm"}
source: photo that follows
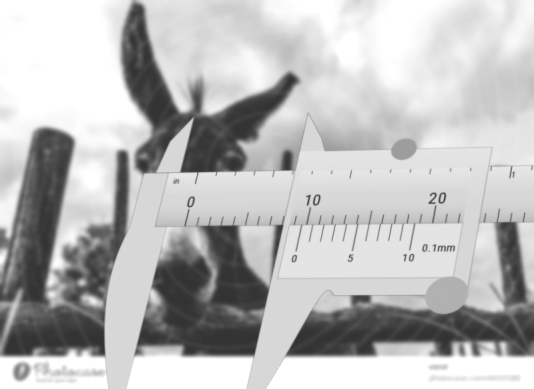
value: {"value": 9.6, "unit": "mm"}
